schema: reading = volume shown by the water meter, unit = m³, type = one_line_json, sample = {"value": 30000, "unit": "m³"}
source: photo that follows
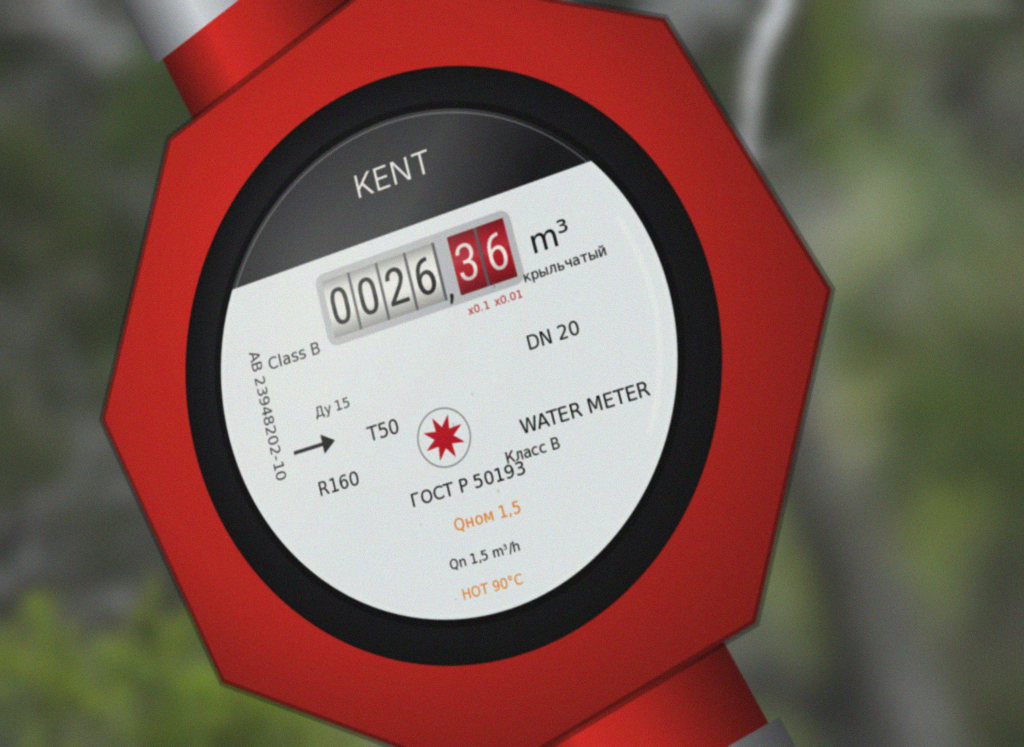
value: {"value": 26.36, "unit": "m³"}
